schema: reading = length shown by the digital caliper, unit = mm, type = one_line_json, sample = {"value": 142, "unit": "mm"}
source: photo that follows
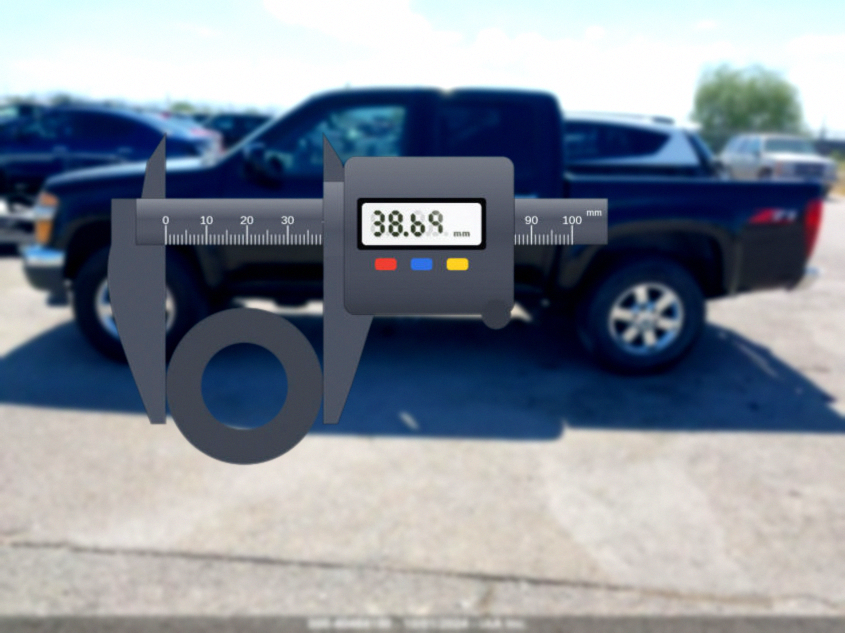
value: {"value": 38.69, "unit": "mm"}
